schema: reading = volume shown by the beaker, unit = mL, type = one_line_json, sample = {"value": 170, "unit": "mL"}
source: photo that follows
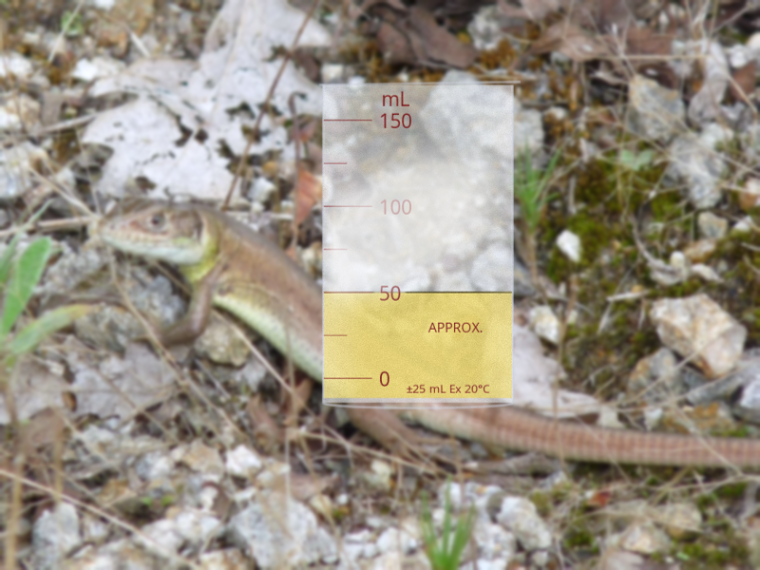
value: {"value": 50, "unit": "mL"}
